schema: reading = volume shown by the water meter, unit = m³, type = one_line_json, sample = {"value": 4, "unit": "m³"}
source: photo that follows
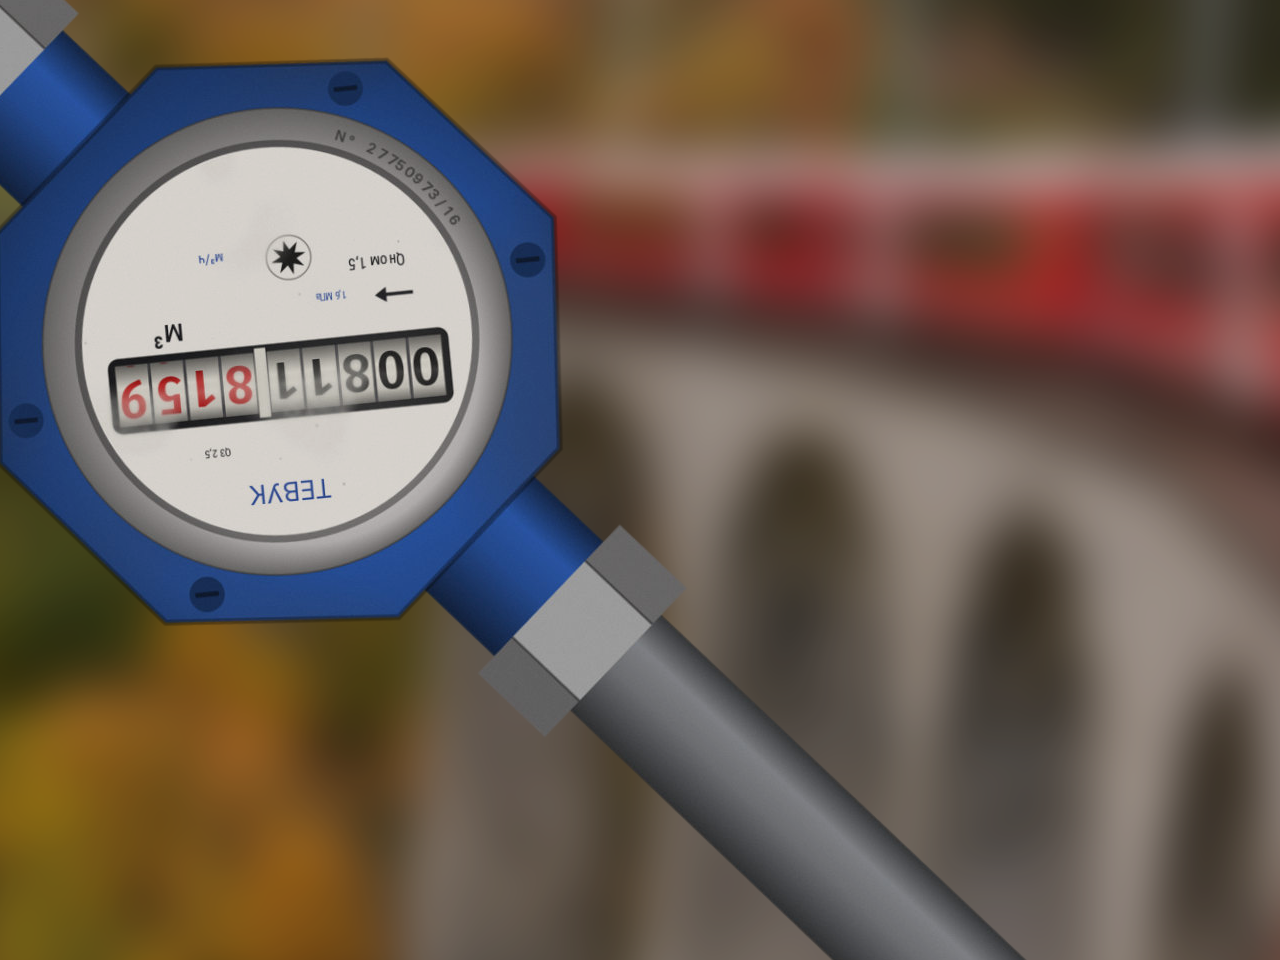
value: {"value": 811.8159, "unit": "m³"}
